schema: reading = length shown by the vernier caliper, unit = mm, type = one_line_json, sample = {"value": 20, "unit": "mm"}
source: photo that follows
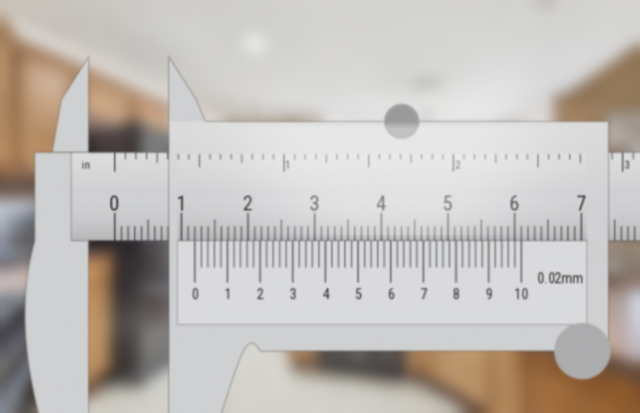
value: {"value": 12.0, "unit": "mm"}
